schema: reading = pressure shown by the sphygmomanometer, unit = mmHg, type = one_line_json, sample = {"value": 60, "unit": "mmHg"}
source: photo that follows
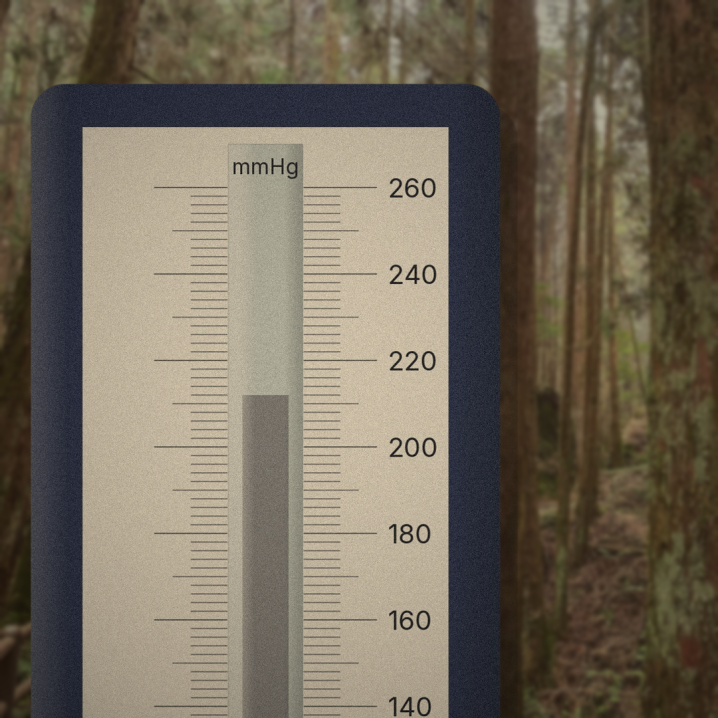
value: {"value": 212, "unit": "mmHg"}
